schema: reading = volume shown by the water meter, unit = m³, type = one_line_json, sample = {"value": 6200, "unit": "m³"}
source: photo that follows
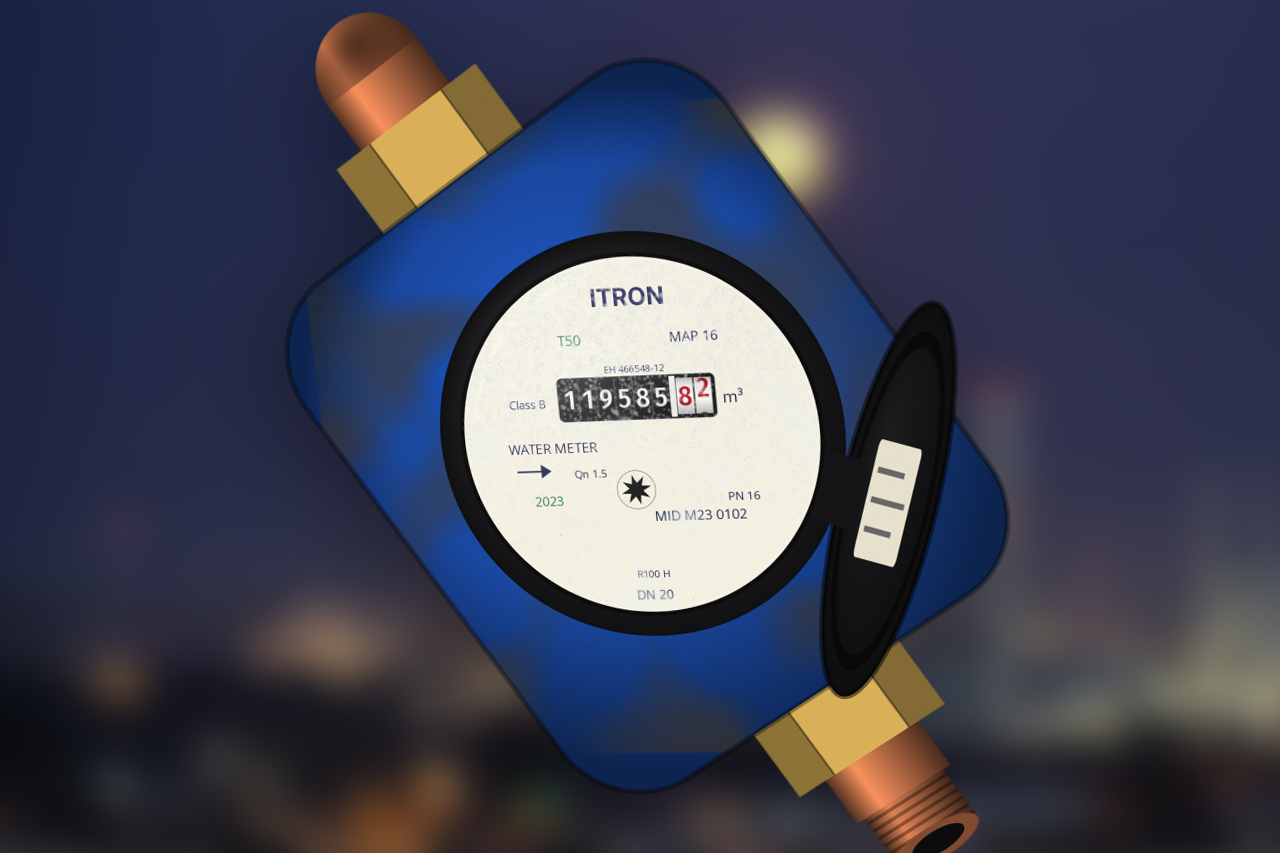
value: {"value": 119585.82, "unit": "m³"}
